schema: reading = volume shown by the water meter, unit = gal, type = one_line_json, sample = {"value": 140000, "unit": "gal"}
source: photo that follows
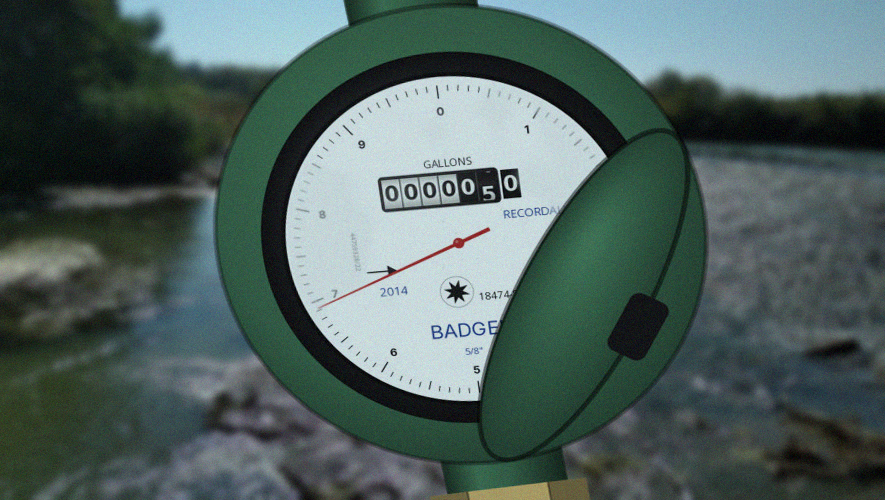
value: {"value": 46.9, "unit": "gal"}
